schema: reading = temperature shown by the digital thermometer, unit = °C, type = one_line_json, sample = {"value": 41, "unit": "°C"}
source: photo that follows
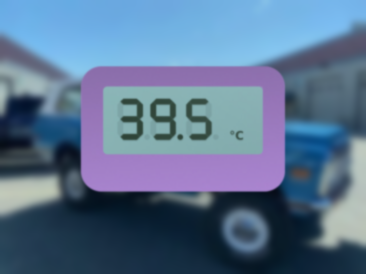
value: {"value": 39.5, "unit": "°C"}
